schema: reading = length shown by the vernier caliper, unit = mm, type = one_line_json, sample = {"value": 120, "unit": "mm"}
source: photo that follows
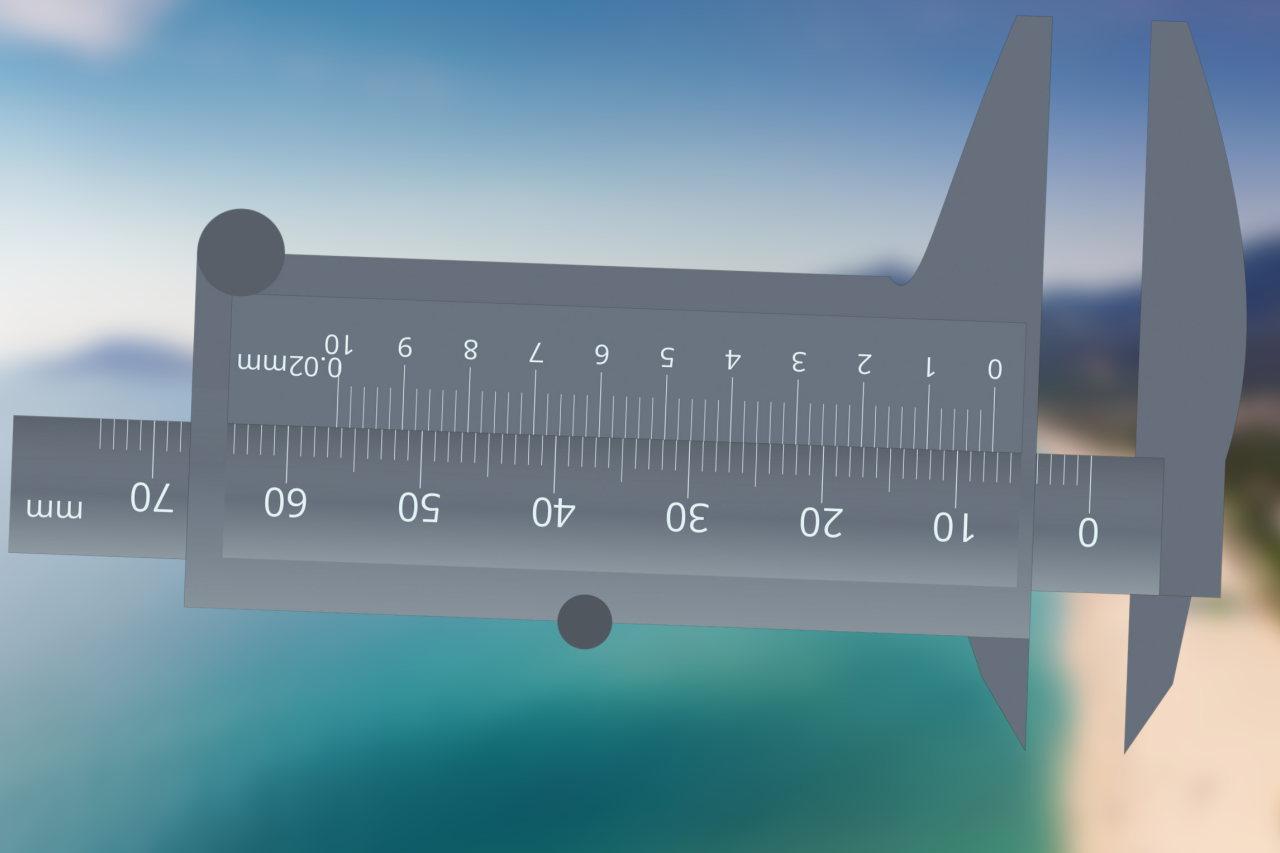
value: {"value": 7.4, "unit": "mm"}
